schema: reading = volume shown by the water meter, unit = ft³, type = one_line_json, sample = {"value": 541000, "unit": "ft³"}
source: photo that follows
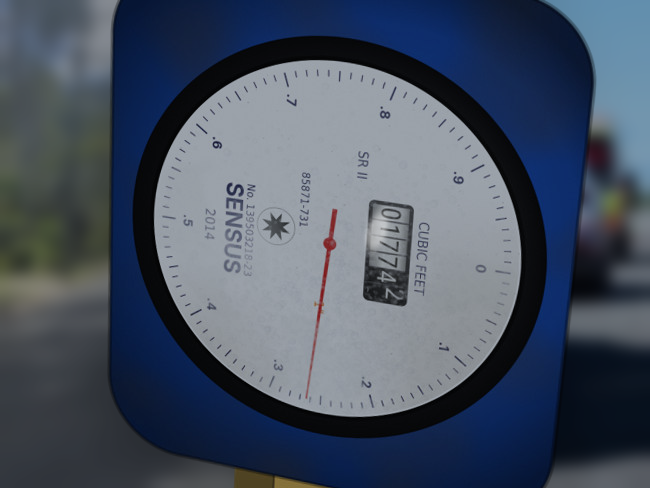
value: {"value": 17742.26, "unit": "ft³"}
